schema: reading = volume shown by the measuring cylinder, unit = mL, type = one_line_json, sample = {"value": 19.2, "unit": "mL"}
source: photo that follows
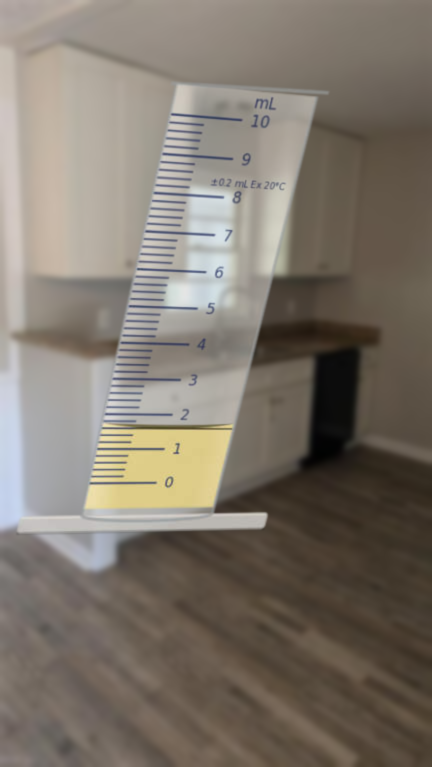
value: {"value": 1.6, "unit": "mL"}
